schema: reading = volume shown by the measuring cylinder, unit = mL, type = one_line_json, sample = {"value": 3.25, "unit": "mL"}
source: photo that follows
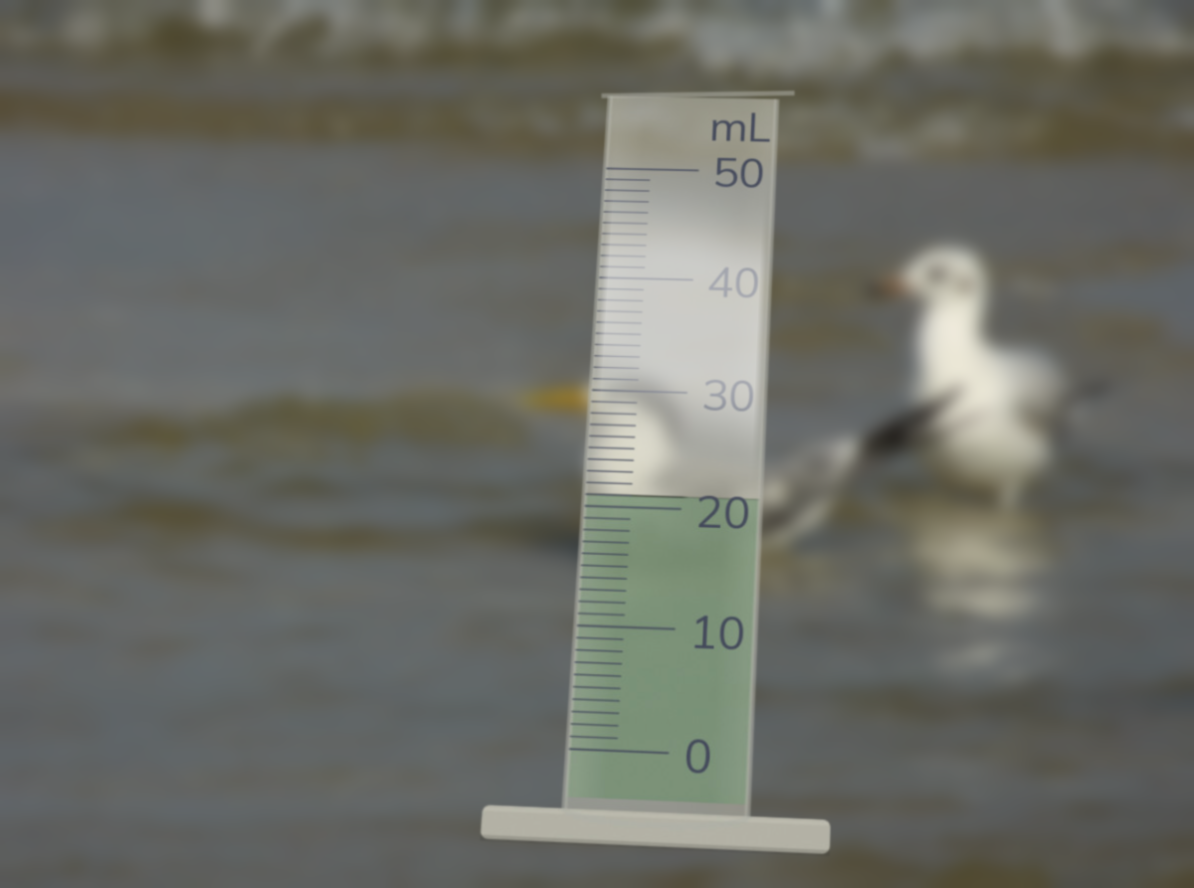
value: {"value": 21, "unit": "mL"}
